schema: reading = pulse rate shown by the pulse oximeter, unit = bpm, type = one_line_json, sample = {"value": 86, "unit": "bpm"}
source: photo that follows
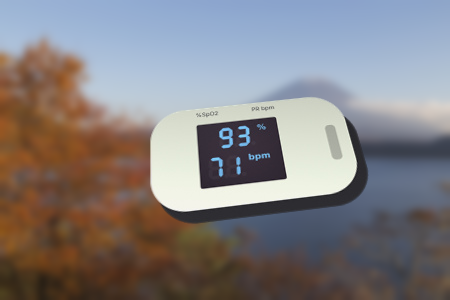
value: {"value": 71, "unit": "bpm"}
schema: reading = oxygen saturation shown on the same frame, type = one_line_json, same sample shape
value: {"value": 93, "unit": "%"}
